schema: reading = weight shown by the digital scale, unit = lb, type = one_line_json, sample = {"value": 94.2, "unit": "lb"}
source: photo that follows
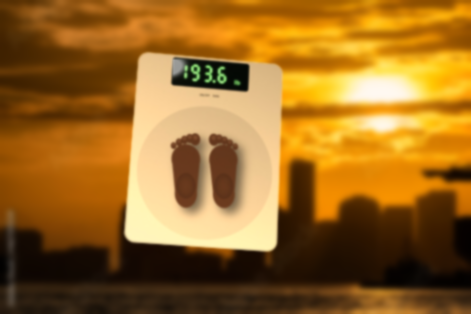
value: {"value": 193.6, "unit": "lb"}
